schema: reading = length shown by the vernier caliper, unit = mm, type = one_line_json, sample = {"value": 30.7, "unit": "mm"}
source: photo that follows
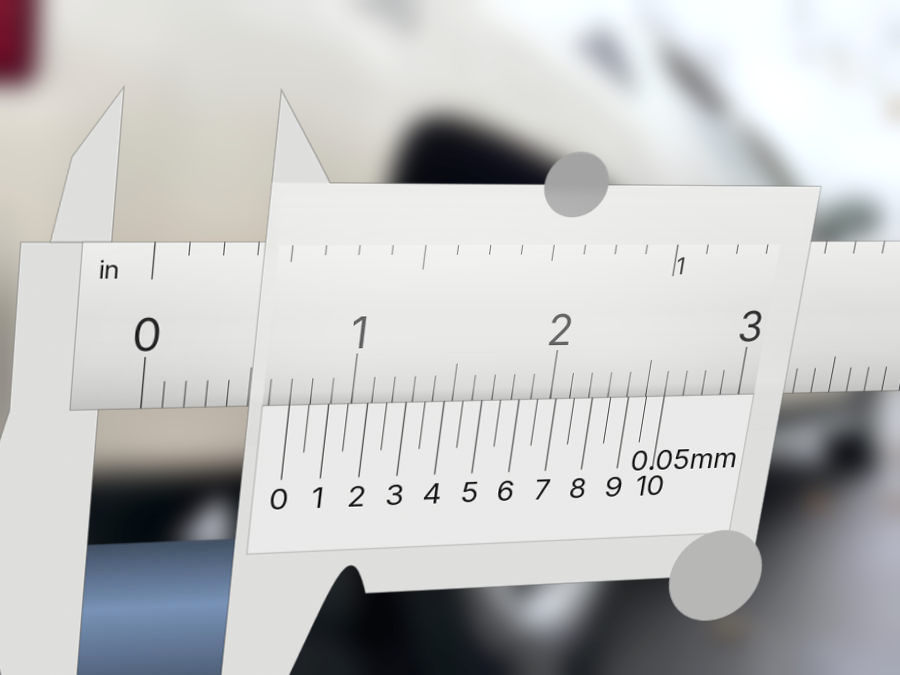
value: {"value": 7.0, "unit": "mm"}
